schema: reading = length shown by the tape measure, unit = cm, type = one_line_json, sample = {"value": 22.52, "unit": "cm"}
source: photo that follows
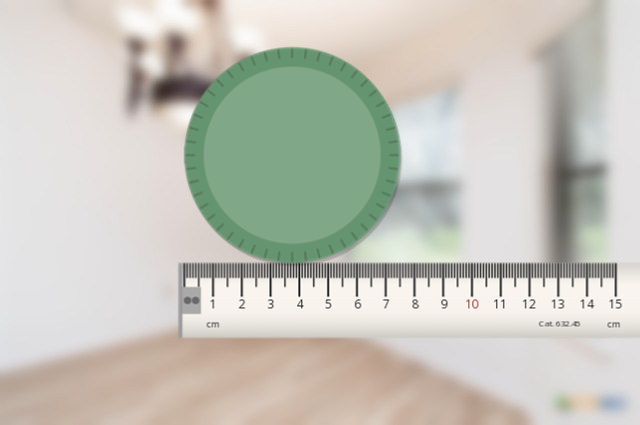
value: {"value": 7.5, "unit": "cm"}
